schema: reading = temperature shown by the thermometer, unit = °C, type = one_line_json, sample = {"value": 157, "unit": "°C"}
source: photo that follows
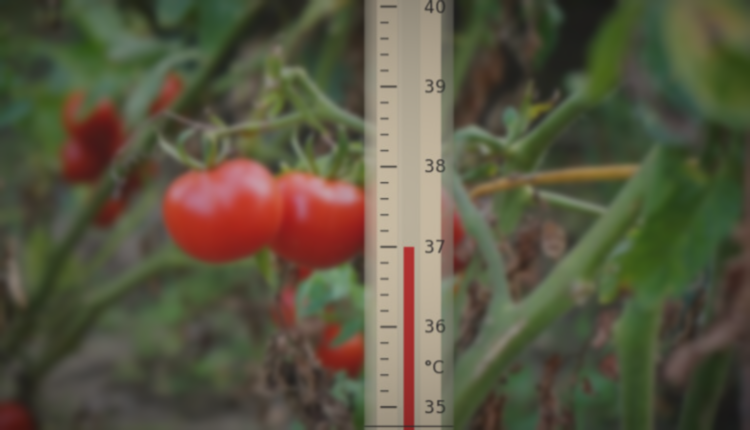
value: {"value": 37, "unit": "°C"}
